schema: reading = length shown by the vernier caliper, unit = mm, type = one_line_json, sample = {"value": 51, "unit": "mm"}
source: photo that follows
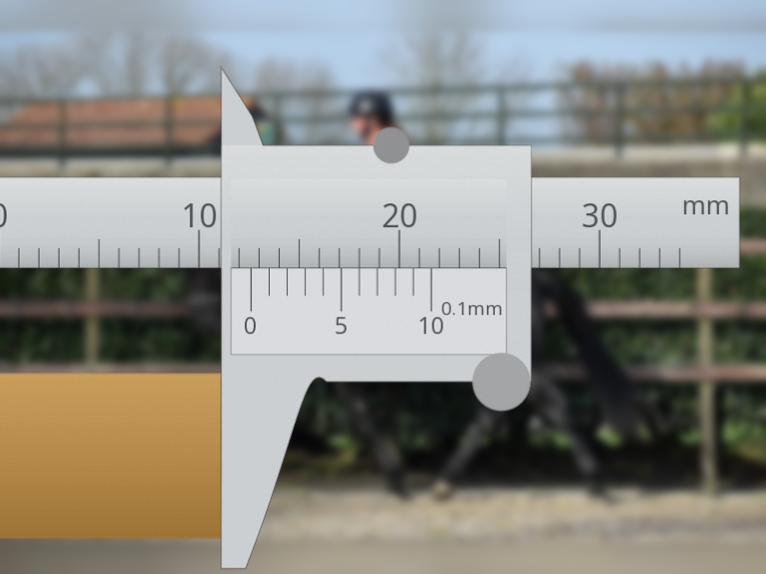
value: {"value": 12.6, "unit": "mm"}
